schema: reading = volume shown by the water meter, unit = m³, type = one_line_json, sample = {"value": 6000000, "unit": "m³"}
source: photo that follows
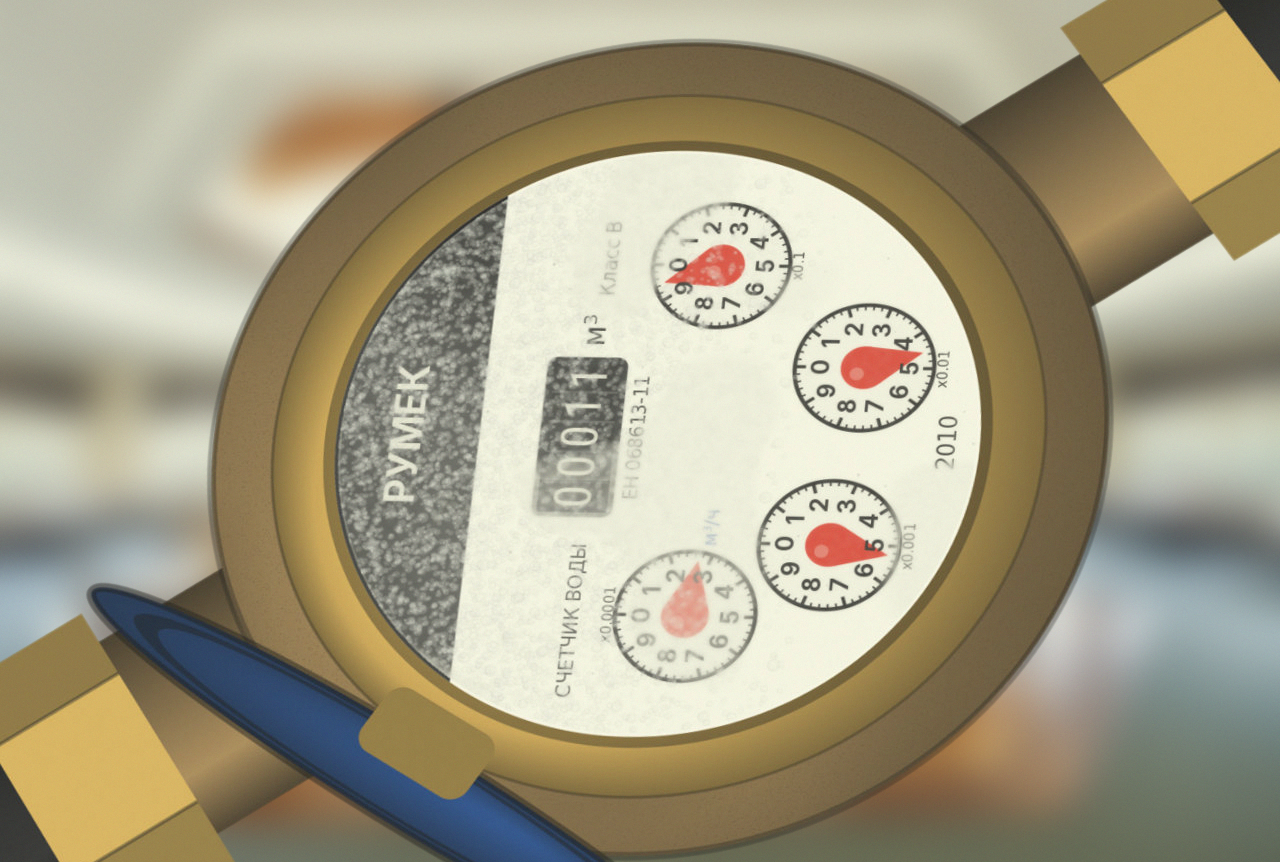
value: {"value": 10.9452, "unit": "m³"}
